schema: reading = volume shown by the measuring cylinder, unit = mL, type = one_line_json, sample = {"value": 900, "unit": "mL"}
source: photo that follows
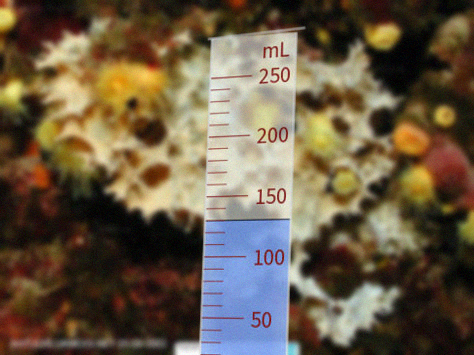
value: {"value": 130, "unit": "mL"}
